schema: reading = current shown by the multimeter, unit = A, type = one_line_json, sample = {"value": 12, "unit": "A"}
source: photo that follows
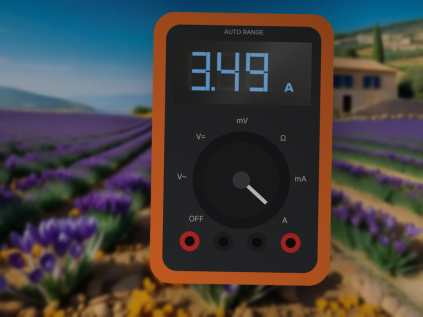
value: {"value": 3.49, "unit": "A"}
